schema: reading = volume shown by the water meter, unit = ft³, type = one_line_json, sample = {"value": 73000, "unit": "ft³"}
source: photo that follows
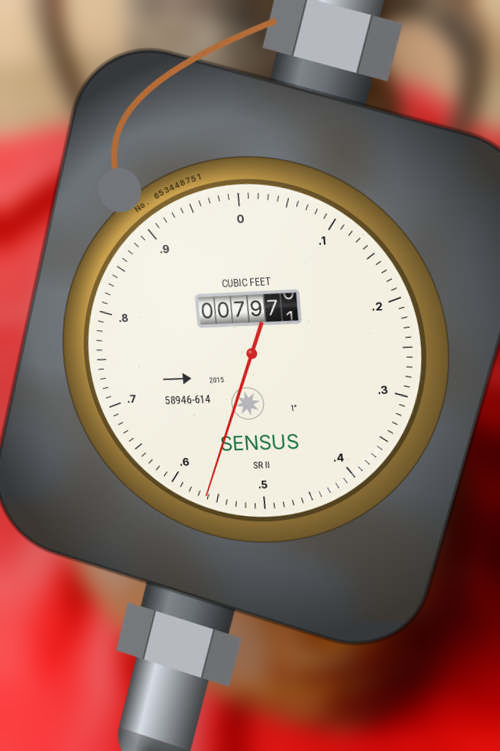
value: {"value": 7970.56, "unit": "ft³"}
